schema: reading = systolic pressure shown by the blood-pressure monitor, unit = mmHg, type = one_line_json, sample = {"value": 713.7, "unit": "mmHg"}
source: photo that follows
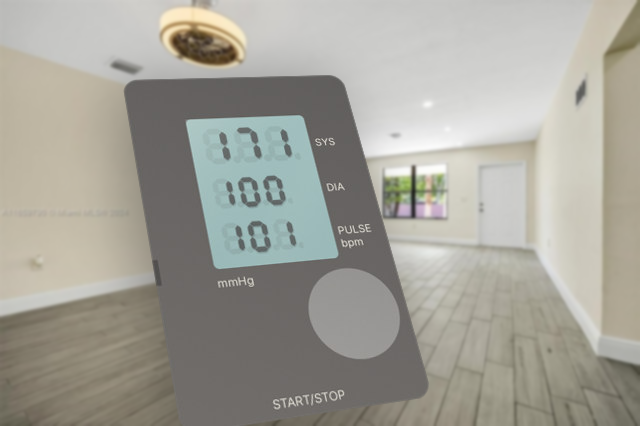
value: {"value": 171, "unit": "mmHg"}
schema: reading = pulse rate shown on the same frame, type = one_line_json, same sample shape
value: {"value": 101, "unit": "bpm"}
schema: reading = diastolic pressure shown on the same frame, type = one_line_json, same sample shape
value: {"value": 100, "unit": "mmHg"}
